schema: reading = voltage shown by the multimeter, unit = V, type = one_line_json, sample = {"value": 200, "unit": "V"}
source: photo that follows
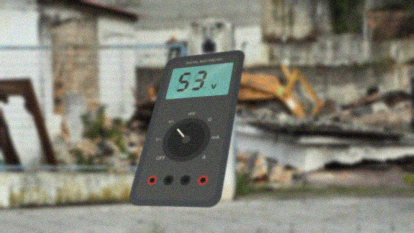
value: {"value": 53, "unit": "V"}
